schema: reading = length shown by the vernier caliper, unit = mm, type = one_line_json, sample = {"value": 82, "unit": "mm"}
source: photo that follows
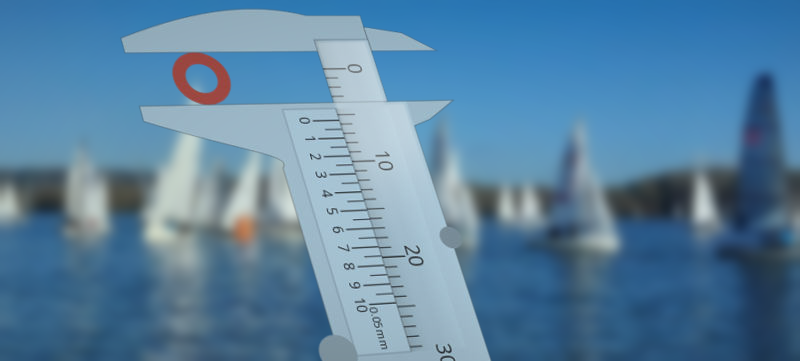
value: {"value": 5.6, "unit": "mm"}
